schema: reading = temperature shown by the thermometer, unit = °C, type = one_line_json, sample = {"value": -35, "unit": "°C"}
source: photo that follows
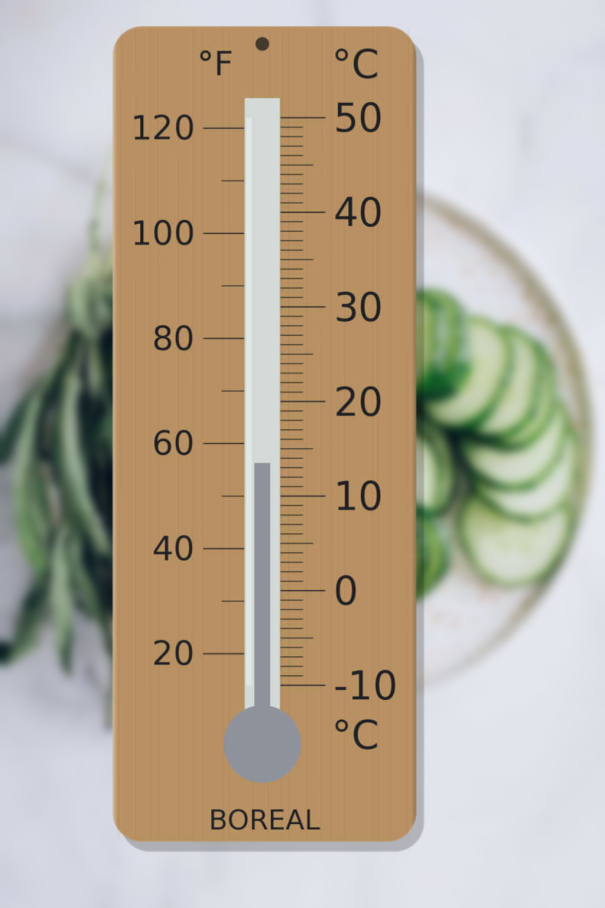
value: {"value": 13.5, "unit": "°C"}
